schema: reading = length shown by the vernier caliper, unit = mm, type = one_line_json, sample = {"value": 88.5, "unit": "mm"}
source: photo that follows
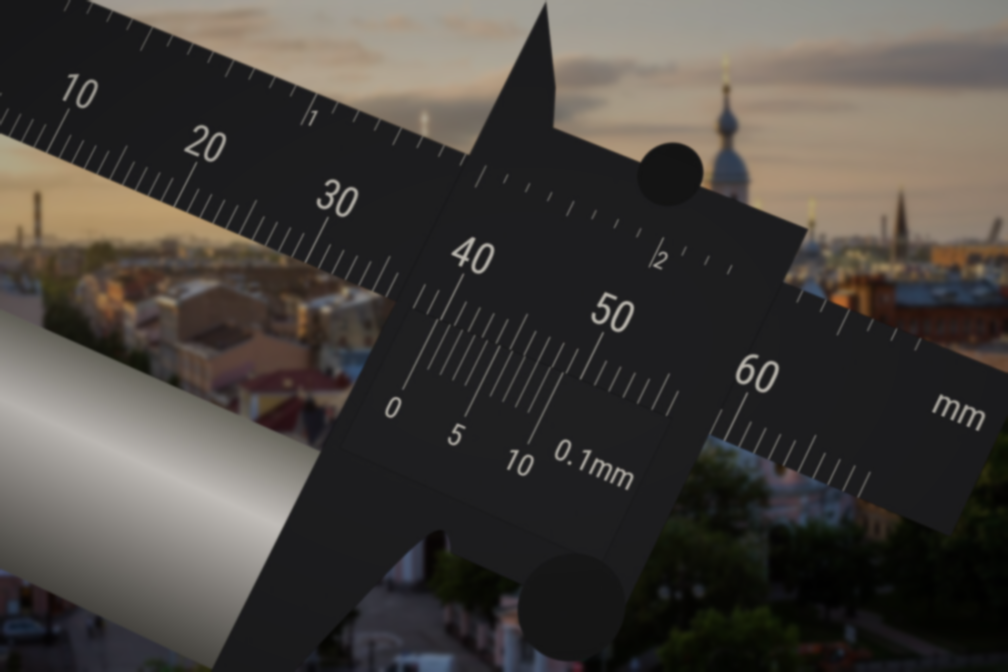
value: {"value": 39.8, "unit": "mm"}
